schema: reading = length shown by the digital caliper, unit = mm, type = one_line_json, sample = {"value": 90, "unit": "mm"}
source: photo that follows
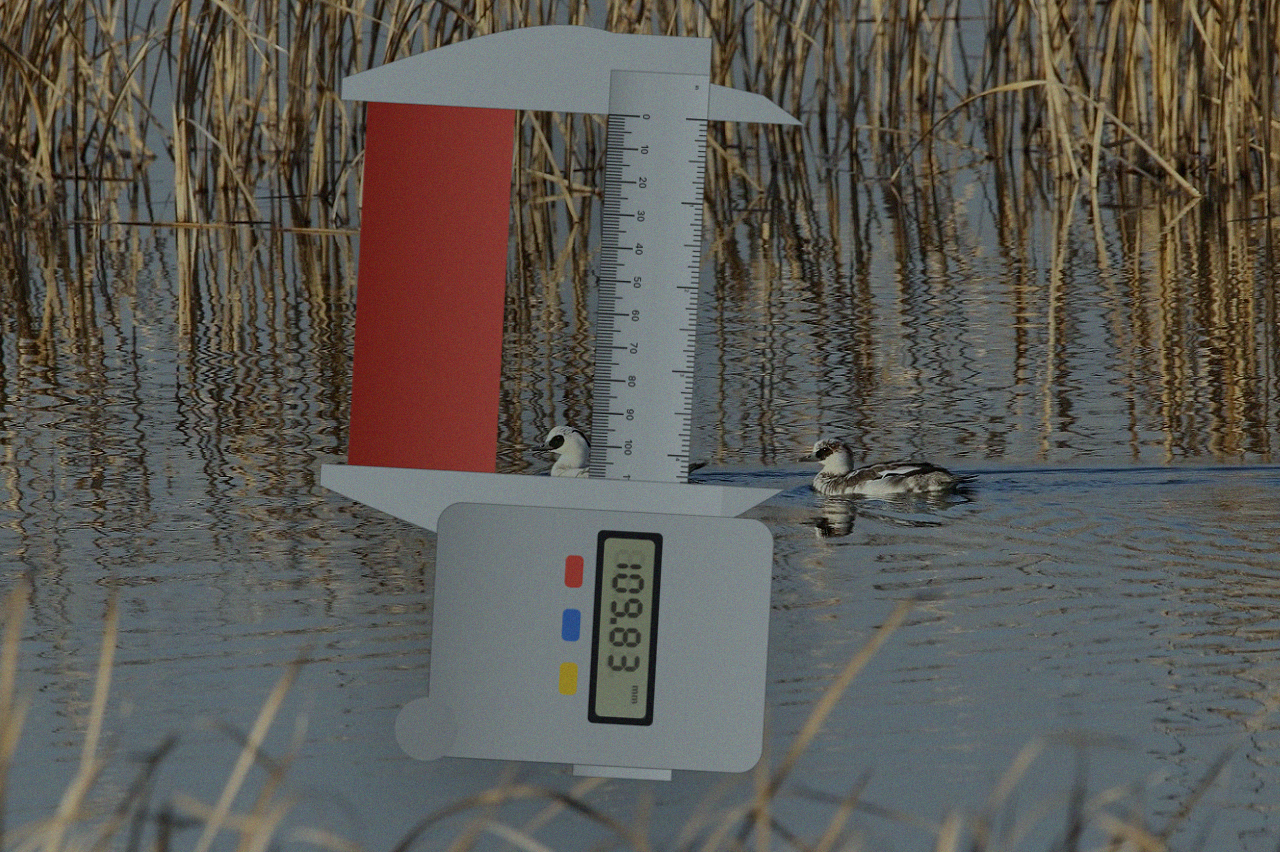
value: {"value": 109.83, "unit": "mm"}
